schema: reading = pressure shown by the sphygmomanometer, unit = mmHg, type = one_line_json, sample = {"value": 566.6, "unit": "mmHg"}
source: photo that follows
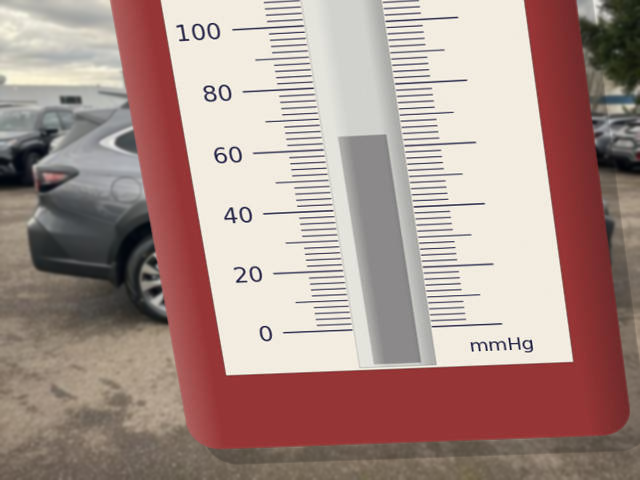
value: {"value": 64, "unit": "mmHg"}
